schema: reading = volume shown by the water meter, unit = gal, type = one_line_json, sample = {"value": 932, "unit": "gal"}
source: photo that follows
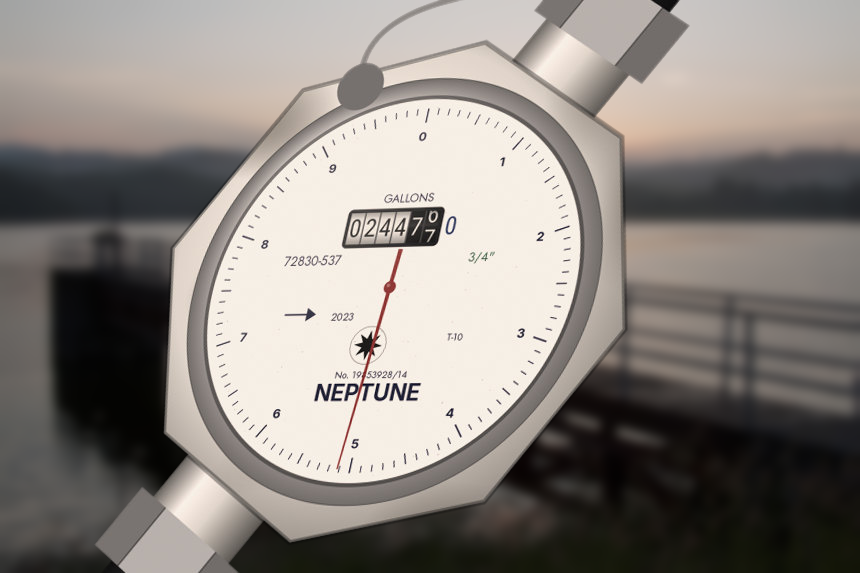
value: {"value": 244765.1, "unit": "gal"}
